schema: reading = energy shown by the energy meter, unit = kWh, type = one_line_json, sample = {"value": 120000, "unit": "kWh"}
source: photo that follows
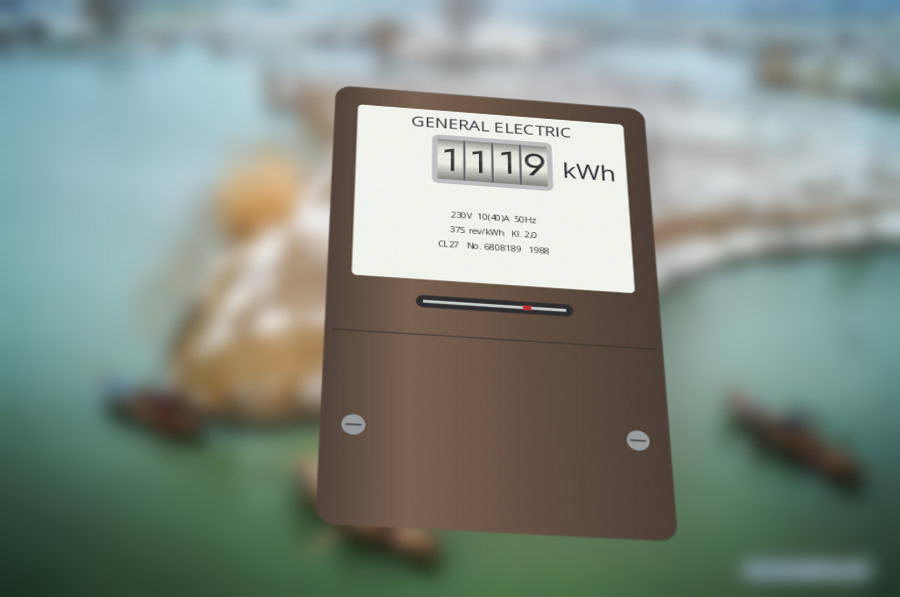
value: {"value": 1119, "unit": "kWh"}
